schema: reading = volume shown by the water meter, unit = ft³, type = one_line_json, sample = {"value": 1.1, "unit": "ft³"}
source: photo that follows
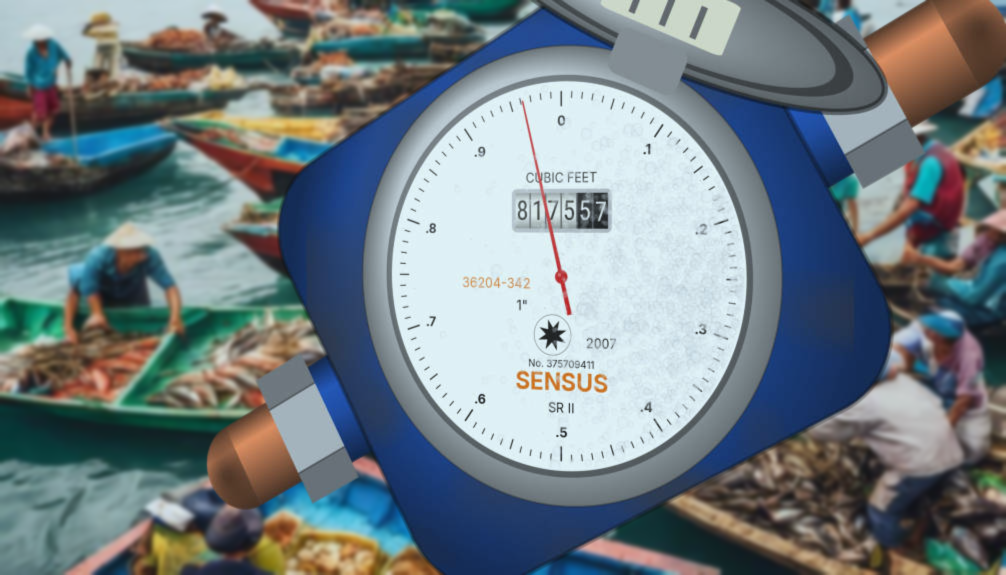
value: {"value": 817556.96, "unit": "ft³"}
